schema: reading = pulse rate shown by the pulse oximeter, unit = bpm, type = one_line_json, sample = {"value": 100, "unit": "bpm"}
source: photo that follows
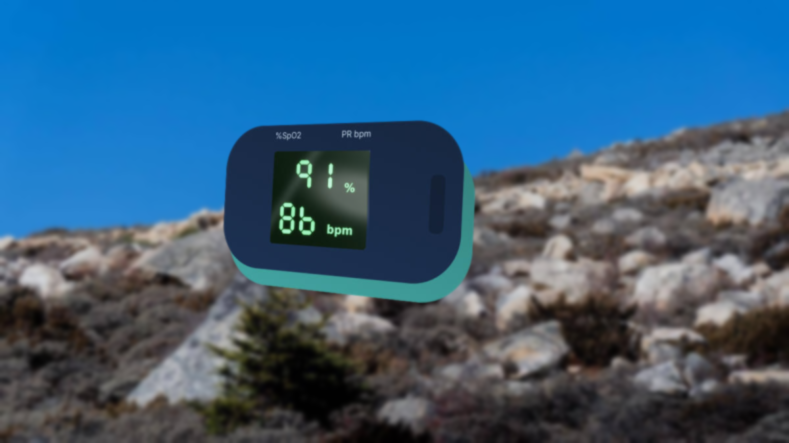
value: {"value": 86, "unit": "bpm"}
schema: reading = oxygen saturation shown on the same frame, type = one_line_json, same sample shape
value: {"value": 91, "unit": "%"}
